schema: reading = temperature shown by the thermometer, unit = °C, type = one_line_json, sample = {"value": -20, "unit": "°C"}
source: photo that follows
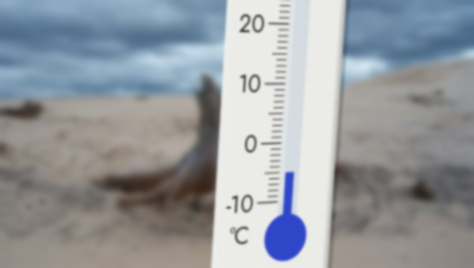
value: {"value": -5, "unit": "°C"}
